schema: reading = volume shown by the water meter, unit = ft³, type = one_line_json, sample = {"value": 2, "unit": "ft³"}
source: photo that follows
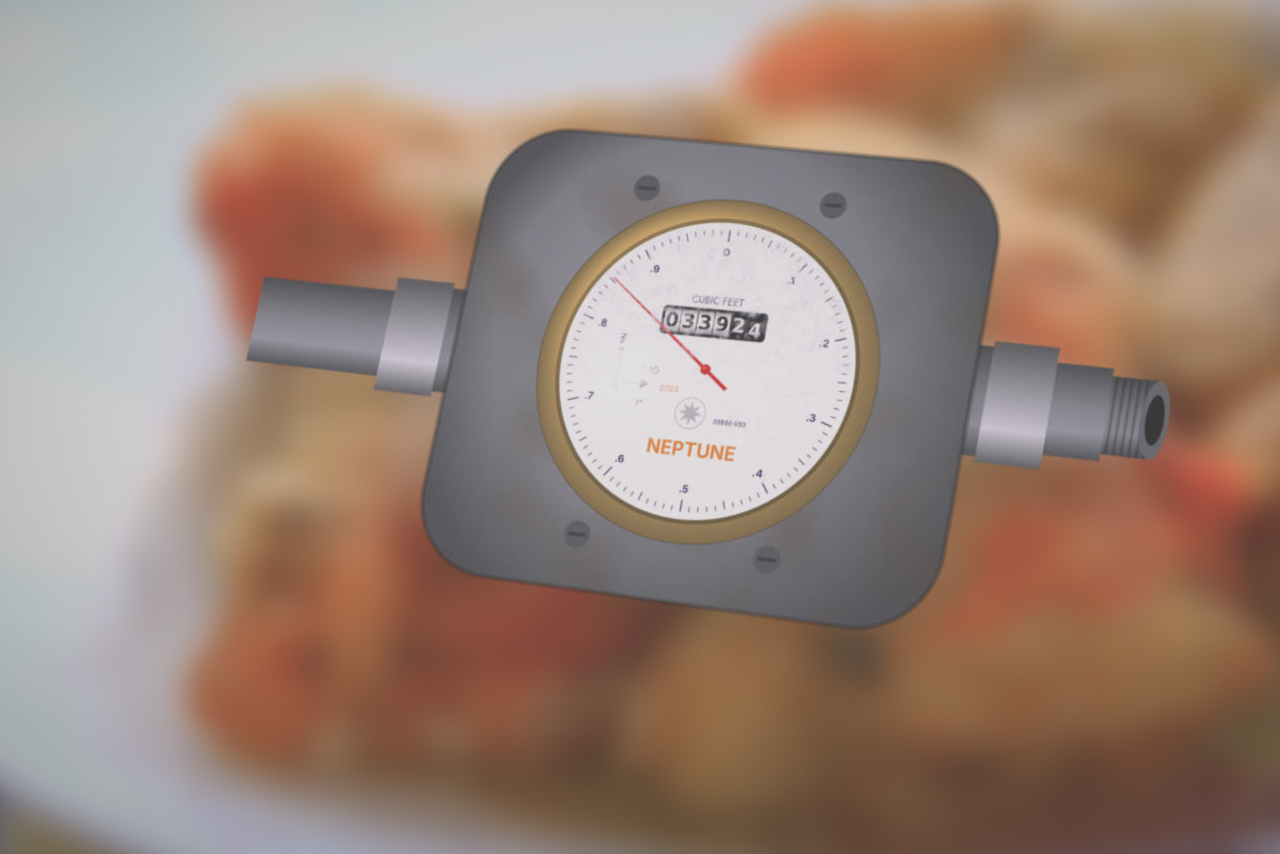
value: {"value": 33923.85, "unit": "ft³"}
